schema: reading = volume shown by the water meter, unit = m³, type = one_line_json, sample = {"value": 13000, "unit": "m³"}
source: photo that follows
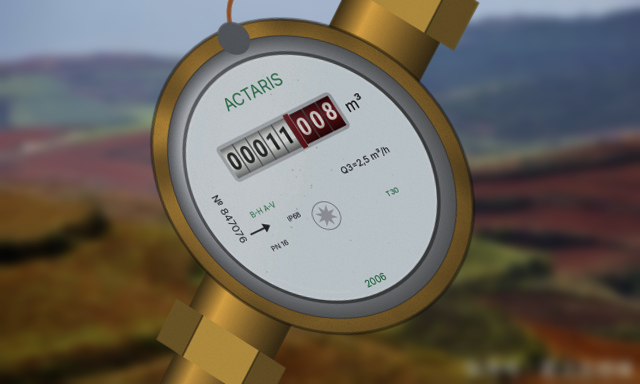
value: {"value": 11.008, "unit": "m³"}
